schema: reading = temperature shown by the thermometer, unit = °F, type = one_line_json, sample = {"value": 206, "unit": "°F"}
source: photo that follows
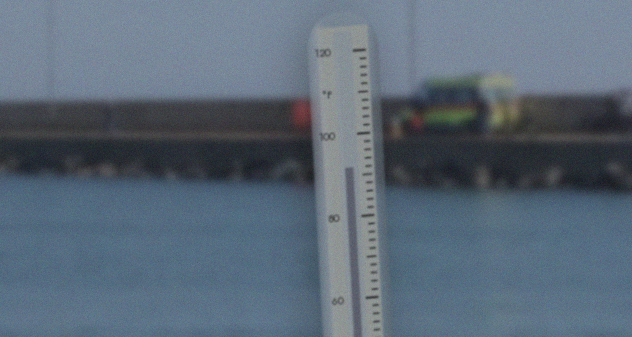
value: {"value": 92, "unit": "°F"}
